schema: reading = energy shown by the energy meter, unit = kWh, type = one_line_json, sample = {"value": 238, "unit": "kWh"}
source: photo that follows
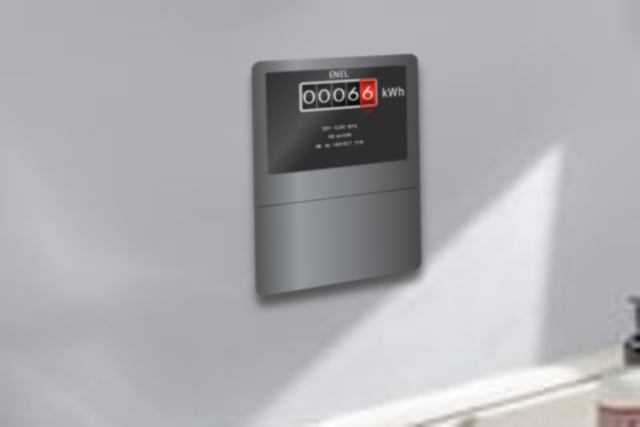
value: {"value": 6.6, "unit": "kWh"}
